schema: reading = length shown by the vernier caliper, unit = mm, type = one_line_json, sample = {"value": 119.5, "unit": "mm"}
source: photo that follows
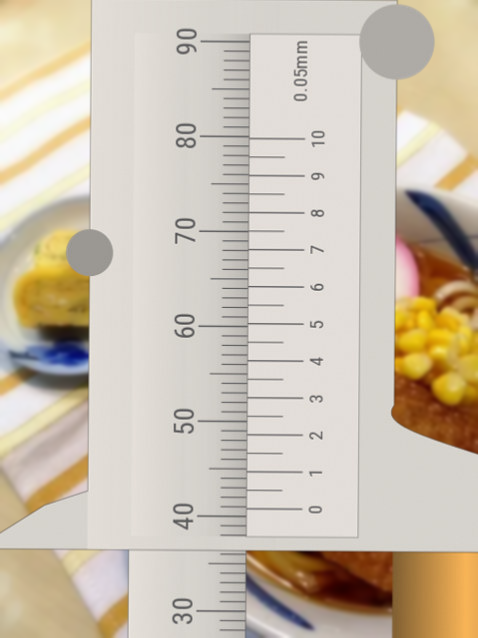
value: {"value": 40.8, "unit": "mm"}
